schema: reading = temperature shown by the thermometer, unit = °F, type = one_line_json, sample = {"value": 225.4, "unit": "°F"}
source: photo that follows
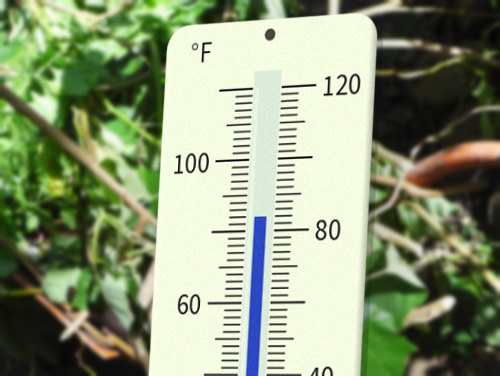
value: {"value": 84, "unit": "°F"}
